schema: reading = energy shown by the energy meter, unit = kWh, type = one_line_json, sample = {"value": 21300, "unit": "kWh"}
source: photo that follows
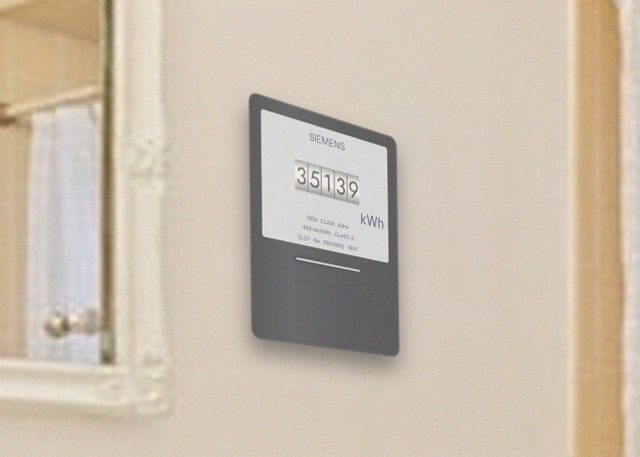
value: {"value": 35139, "unit": "kWh"}
